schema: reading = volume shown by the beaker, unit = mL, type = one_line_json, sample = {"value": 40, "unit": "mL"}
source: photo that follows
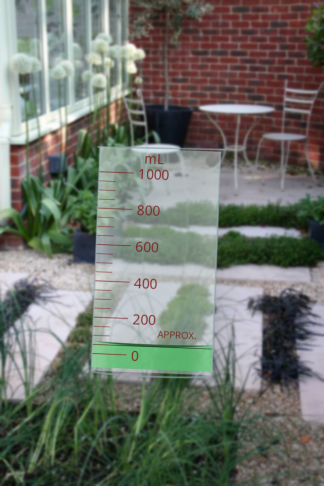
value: {"value": 50, "unit": "mL"}
